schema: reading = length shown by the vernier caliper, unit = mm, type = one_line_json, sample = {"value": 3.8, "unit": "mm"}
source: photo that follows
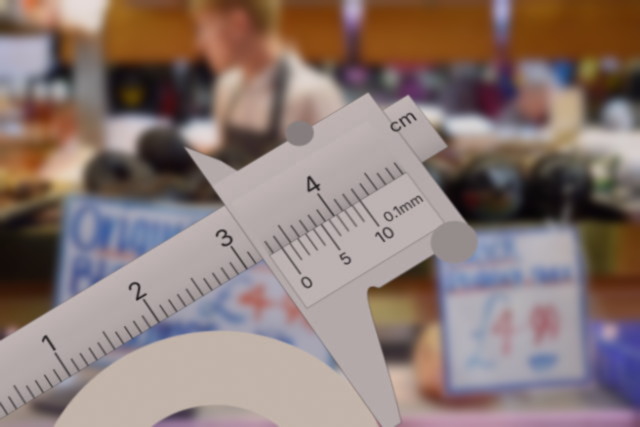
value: {"value": 34.0, "unit": "mm"}
